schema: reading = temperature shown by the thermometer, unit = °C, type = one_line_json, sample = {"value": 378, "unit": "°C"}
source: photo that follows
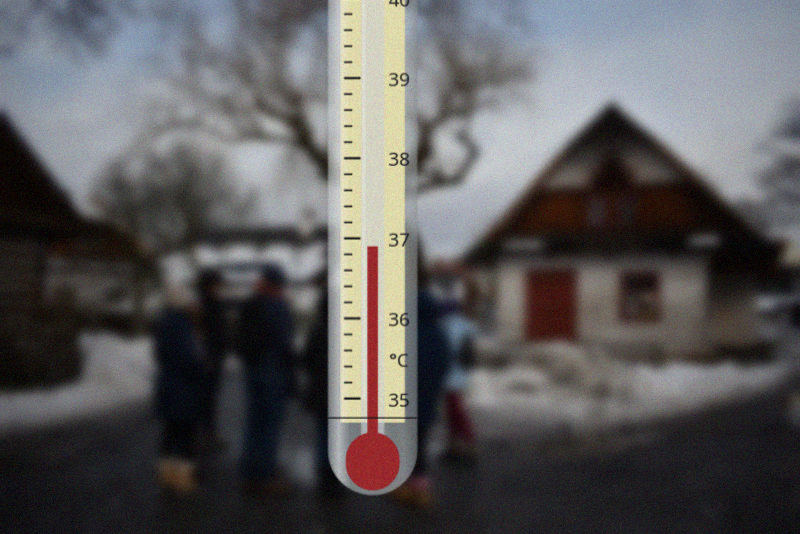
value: {"value": 36.9, "unit": "°C"}
